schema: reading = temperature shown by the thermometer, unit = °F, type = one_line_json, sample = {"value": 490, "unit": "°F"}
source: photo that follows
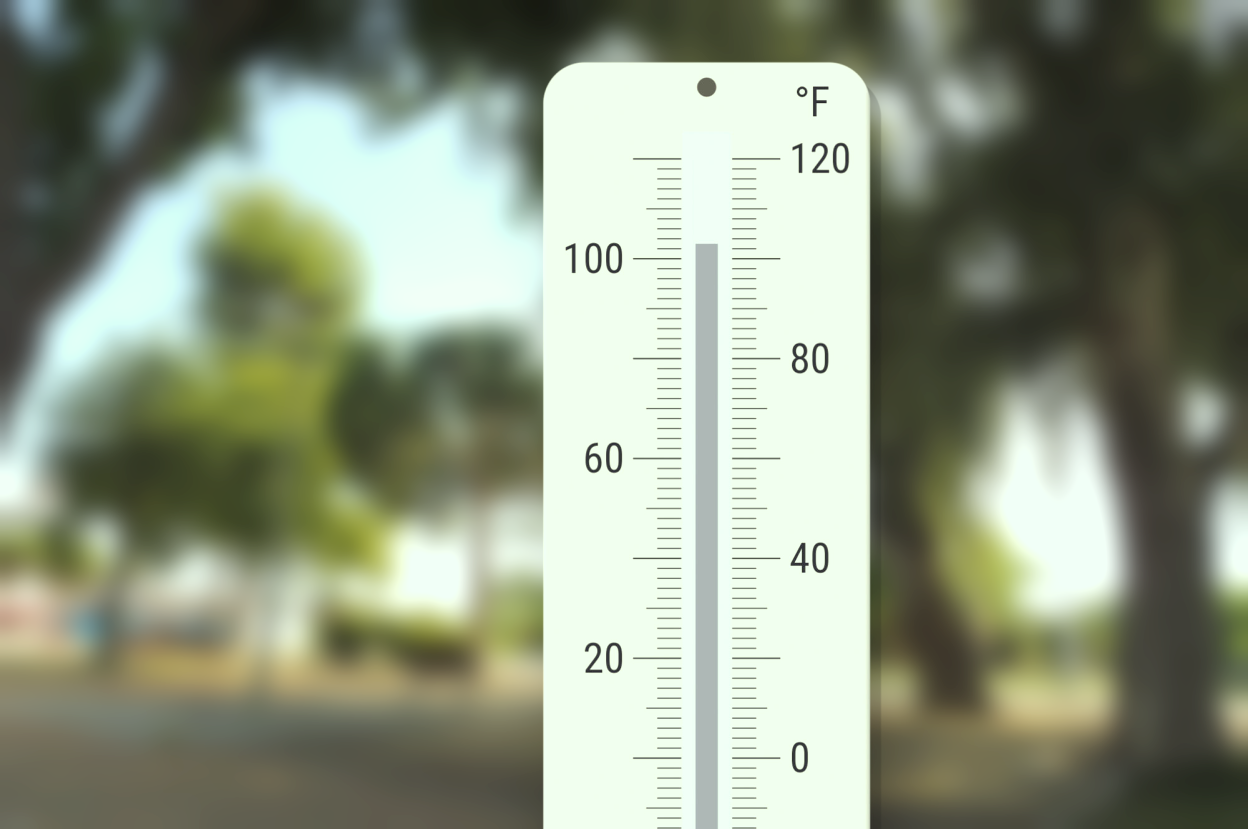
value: {"value": 103, "unit": "°F"}
